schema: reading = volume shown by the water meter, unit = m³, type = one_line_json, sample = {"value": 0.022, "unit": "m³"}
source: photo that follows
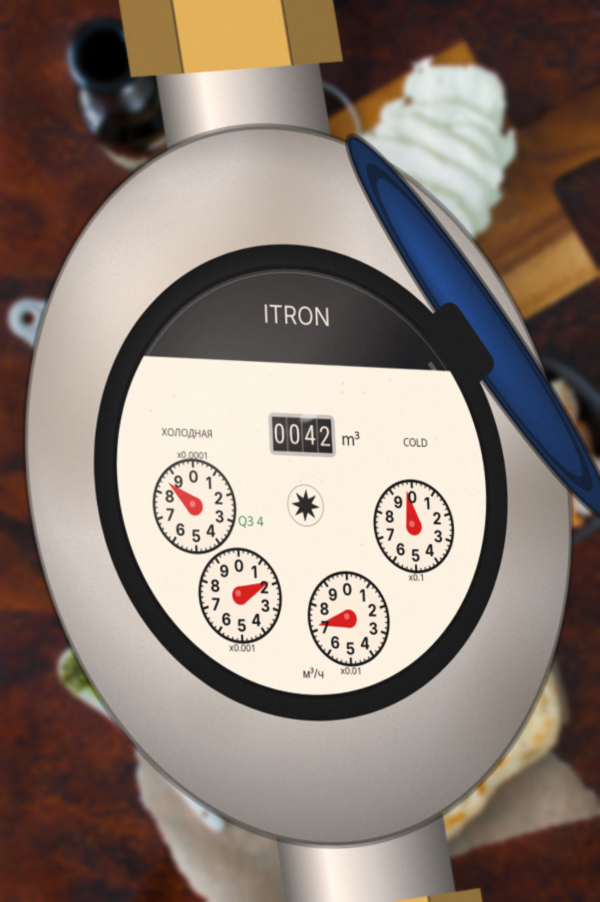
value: {"value": 41.9718, "unit": "m³"}
